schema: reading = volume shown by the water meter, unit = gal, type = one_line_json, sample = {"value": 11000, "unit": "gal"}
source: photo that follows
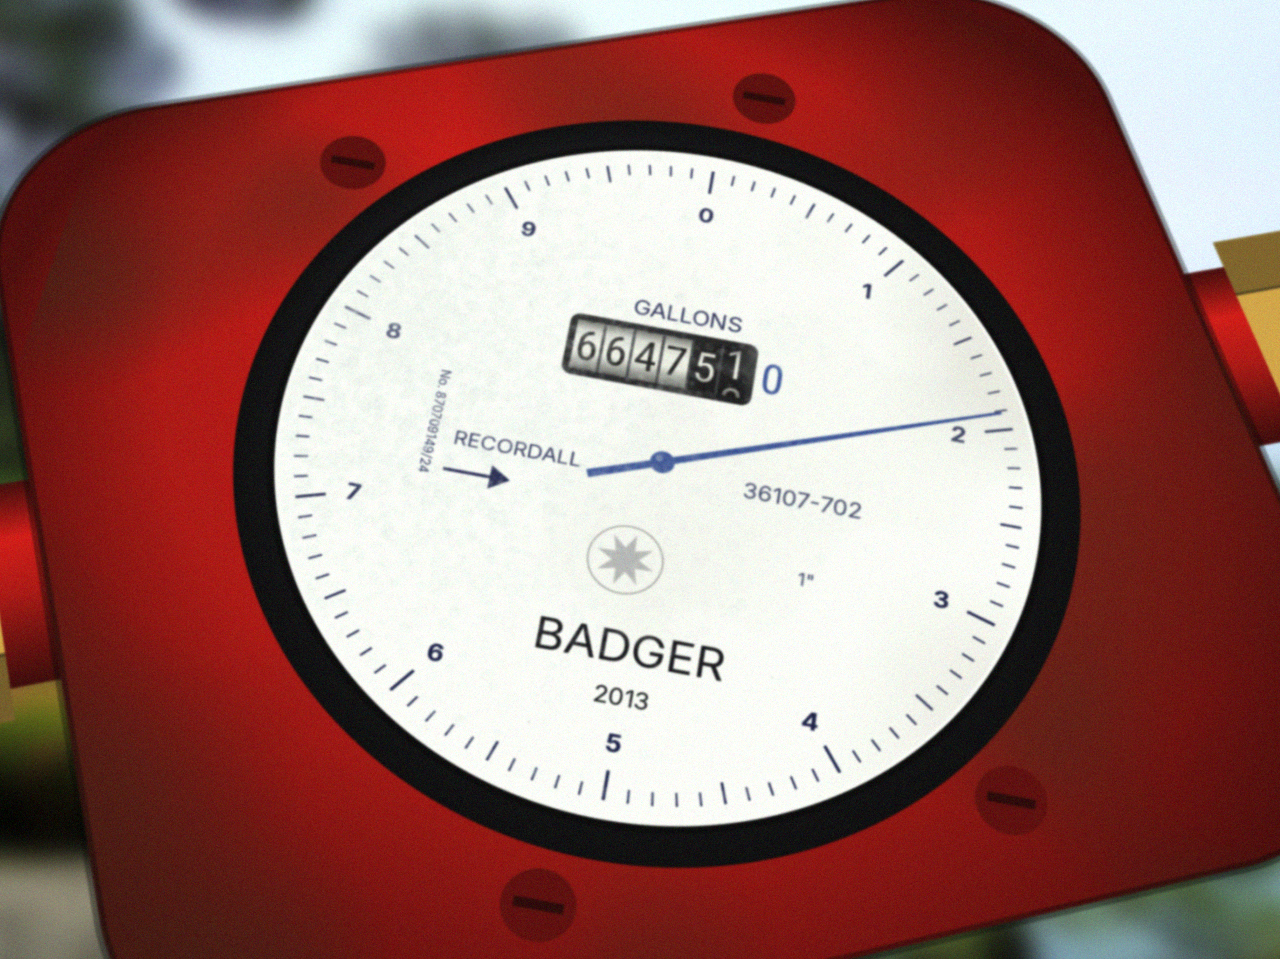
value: {"value": 6647511.9, "unit": "gal"}
